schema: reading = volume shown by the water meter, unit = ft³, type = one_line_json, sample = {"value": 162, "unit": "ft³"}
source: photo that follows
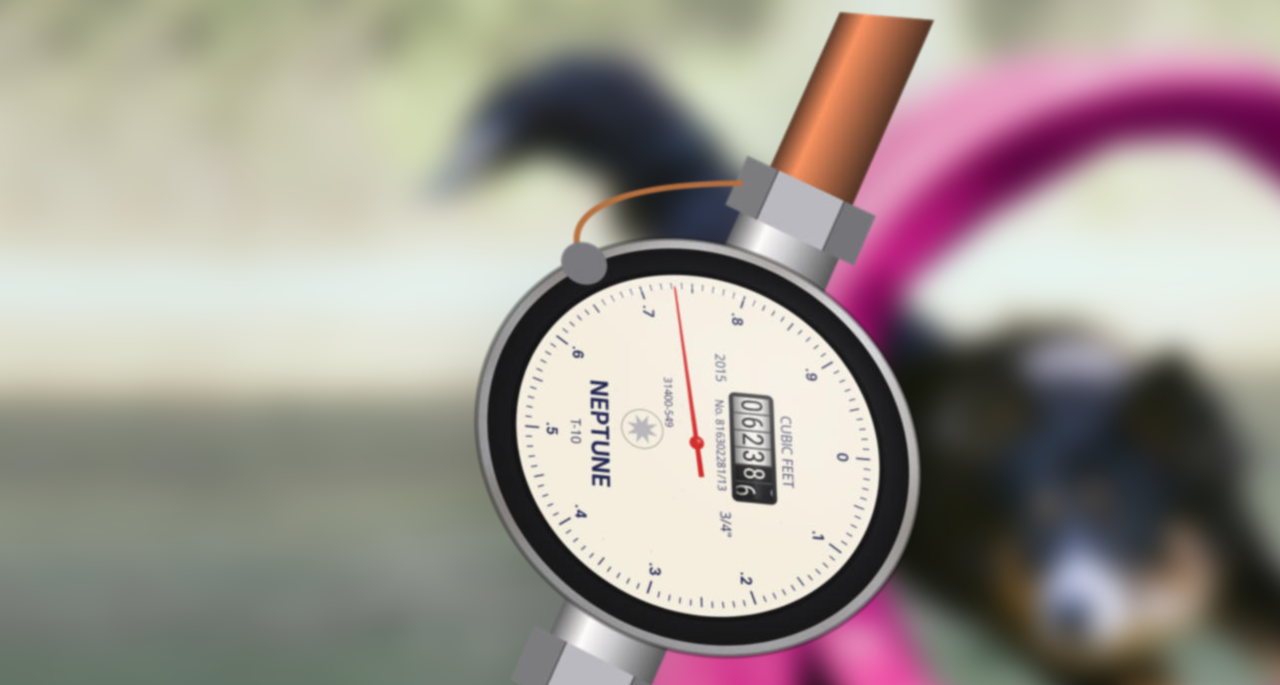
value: {"value": 62385.73, "unit": "ft³"}
